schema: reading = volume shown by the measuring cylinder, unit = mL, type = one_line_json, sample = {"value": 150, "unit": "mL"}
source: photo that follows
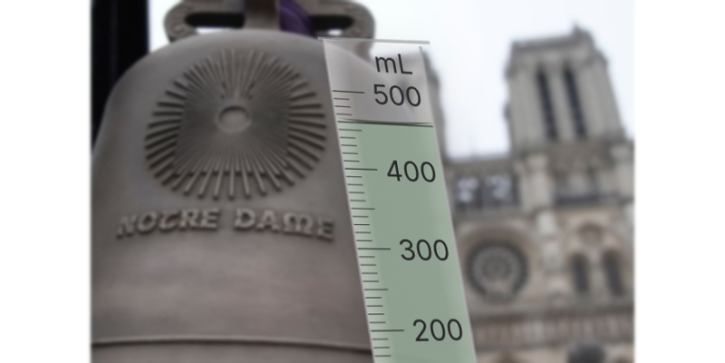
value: {"value": 460, "unit": "mL"}
